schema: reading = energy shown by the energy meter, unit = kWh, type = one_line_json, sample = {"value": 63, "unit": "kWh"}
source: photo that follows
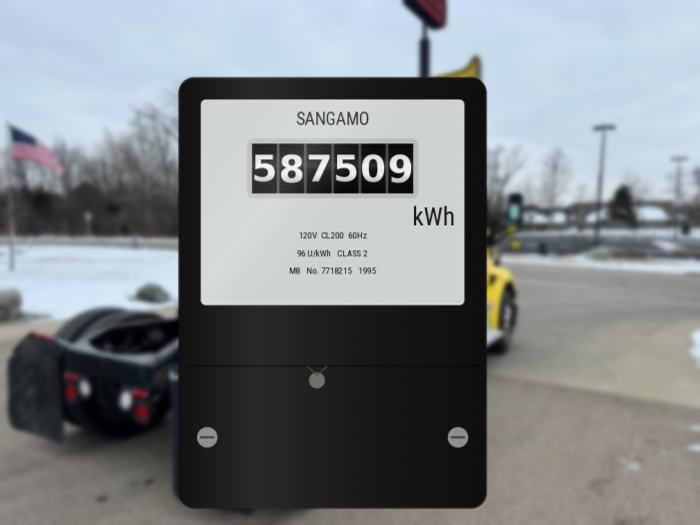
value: {"value": 587509, "unit": "kWh"}
